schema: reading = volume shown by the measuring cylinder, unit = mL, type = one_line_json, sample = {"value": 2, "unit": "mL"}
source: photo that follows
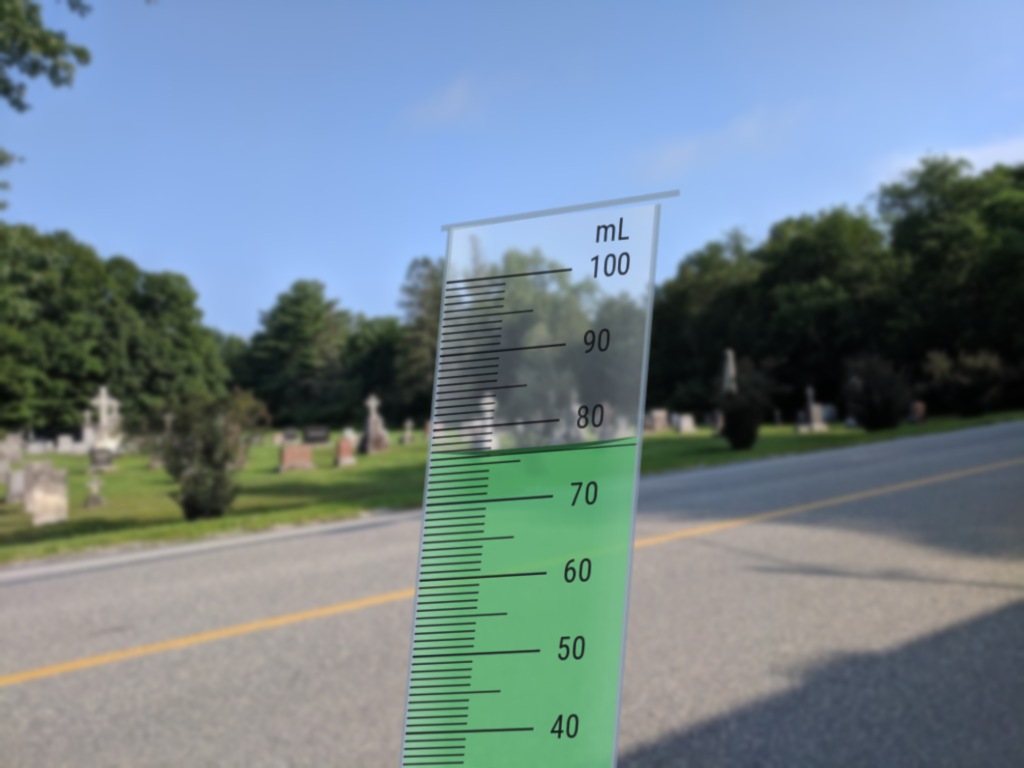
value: {"value": 76, "unit": "mL"}
